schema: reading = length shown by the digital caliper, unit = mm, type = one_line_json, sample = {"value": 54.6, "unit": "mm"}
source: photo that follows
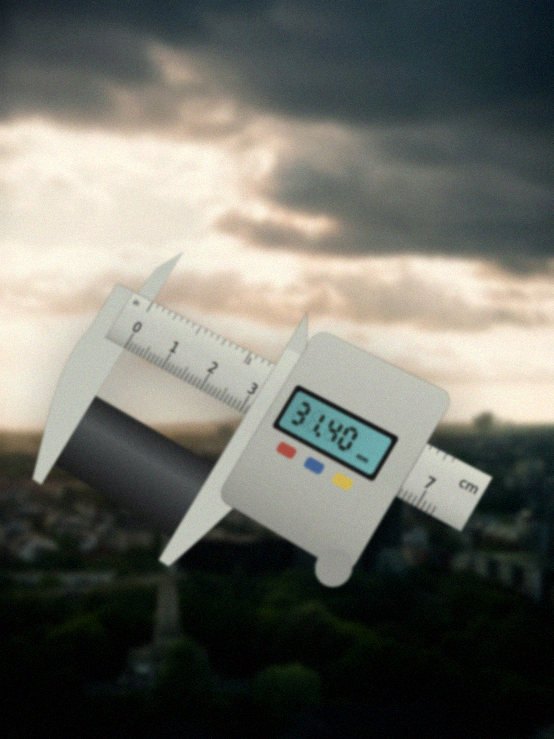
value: {"value": 31.40, "unit": "mm"}
